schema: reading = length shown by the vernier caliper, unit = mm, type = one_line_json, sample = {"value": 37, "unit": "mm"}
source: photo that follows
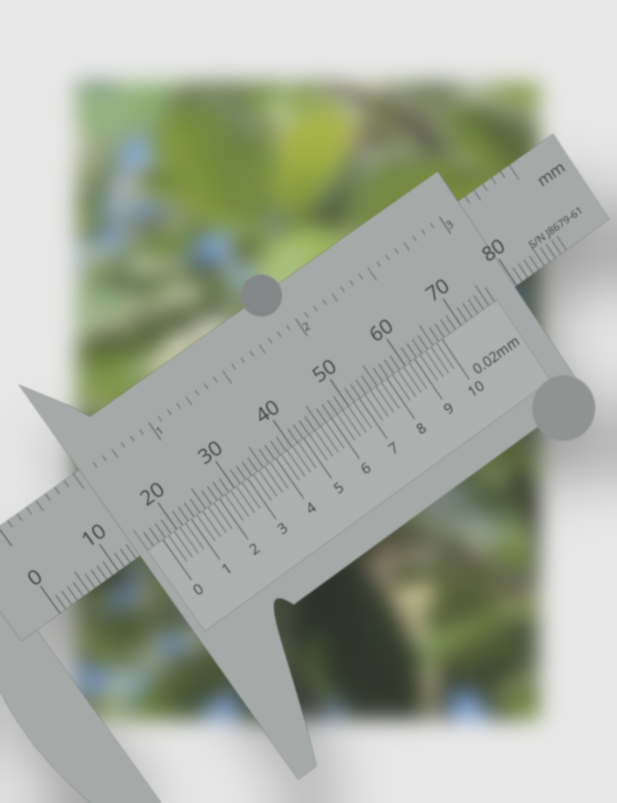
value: {"value": 17.6, "unit": "mm"}
